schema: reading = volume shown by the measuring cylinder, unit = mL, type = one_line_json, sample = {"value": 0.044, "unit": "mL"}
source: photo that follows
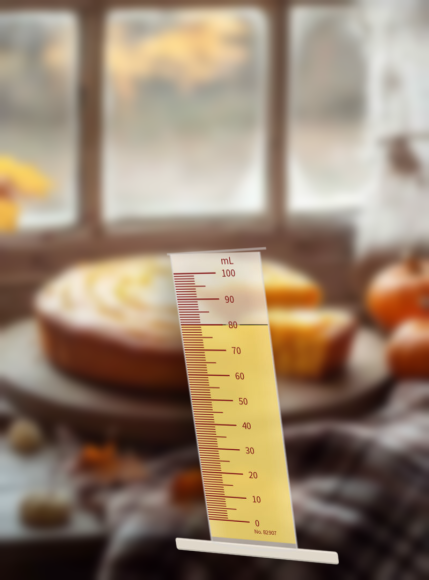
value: {"value": 80, "unit": "mL"}
